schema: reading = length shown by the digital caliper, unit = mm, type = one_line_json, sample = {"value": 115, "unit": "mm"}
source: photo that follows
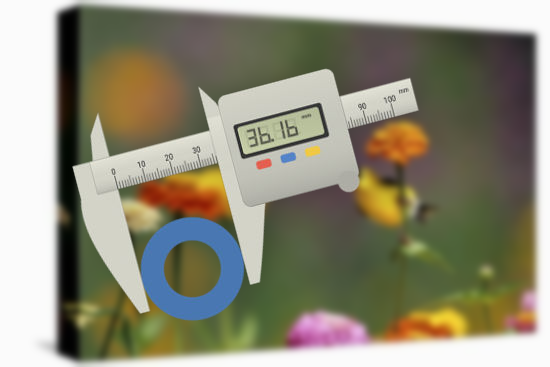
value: {"value": 36.16, "unit": "mm"}
